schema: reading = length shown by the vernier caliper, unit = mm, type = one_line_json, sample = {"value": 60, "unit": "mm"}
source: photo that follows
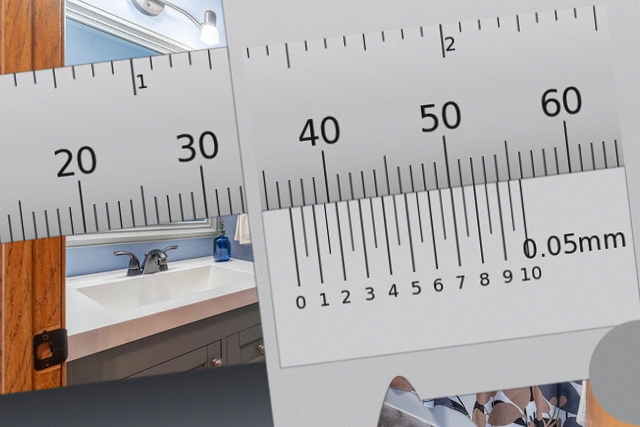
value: {"value": 36.8, "unit": "mm"}
